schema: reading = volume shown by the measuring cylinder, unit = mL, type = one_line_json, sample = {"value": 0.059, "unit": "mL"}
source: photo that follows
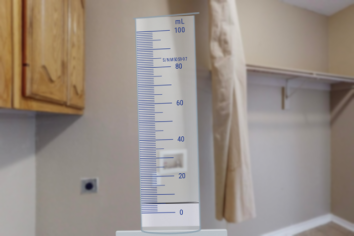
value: {"value": 5, "unit": "mL"}
